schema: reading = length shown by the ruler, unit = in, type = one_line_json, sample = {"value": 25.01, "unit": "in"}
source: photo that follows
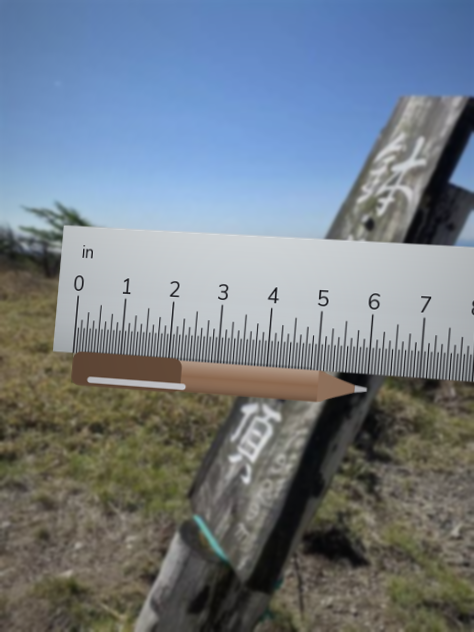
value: {"value": 6, "unit": "in"}
